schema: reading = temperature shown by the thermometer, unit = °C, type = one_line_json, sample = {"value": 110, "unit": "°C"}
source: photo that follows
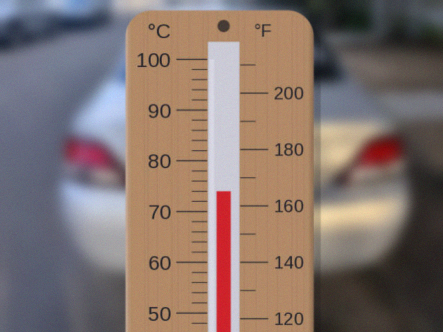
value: {"value": 74, "unit": "°C"}
